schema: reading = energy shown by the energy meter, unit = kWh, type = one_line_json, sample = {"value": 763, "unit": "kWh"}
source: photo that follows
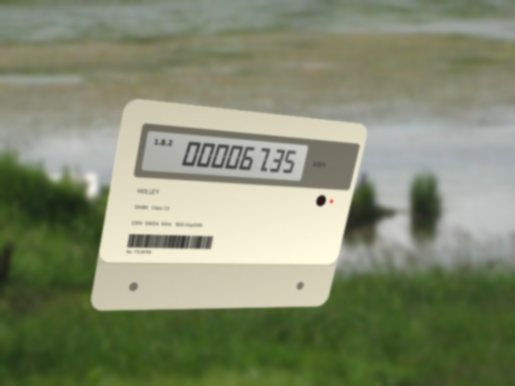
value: {"value": 67.35, "unit": "kWh"}
